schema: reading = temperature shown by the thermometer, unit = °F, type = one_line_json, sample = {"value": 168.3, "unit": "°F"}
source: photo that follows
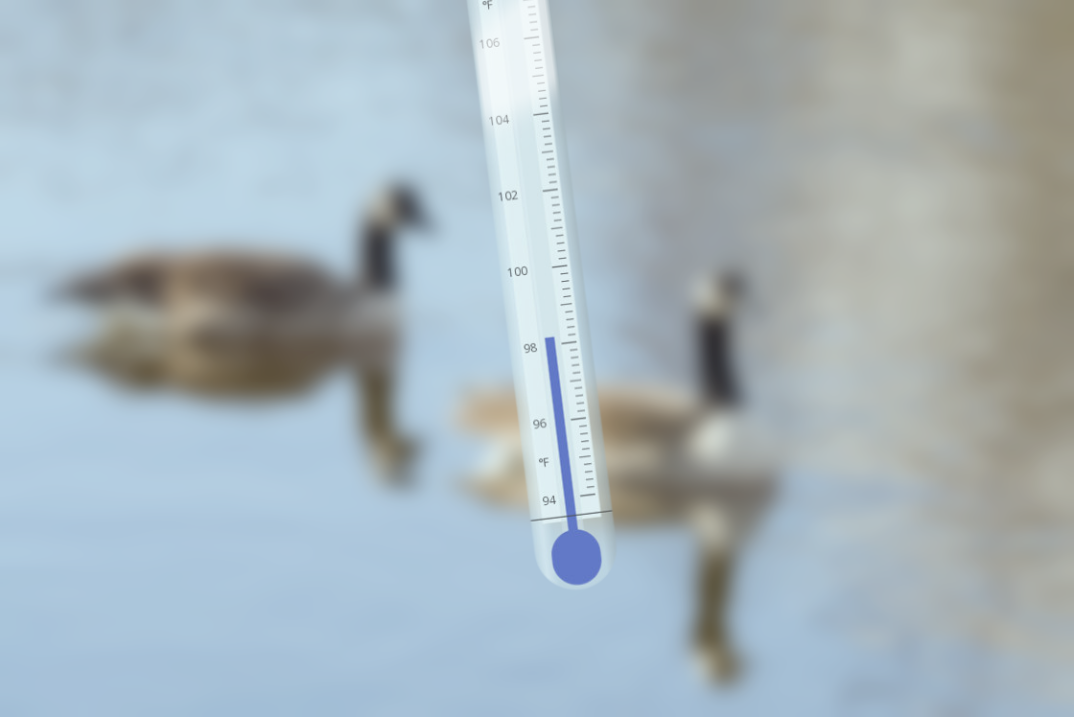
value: {"value": 98.2, "unit": "°F"}
